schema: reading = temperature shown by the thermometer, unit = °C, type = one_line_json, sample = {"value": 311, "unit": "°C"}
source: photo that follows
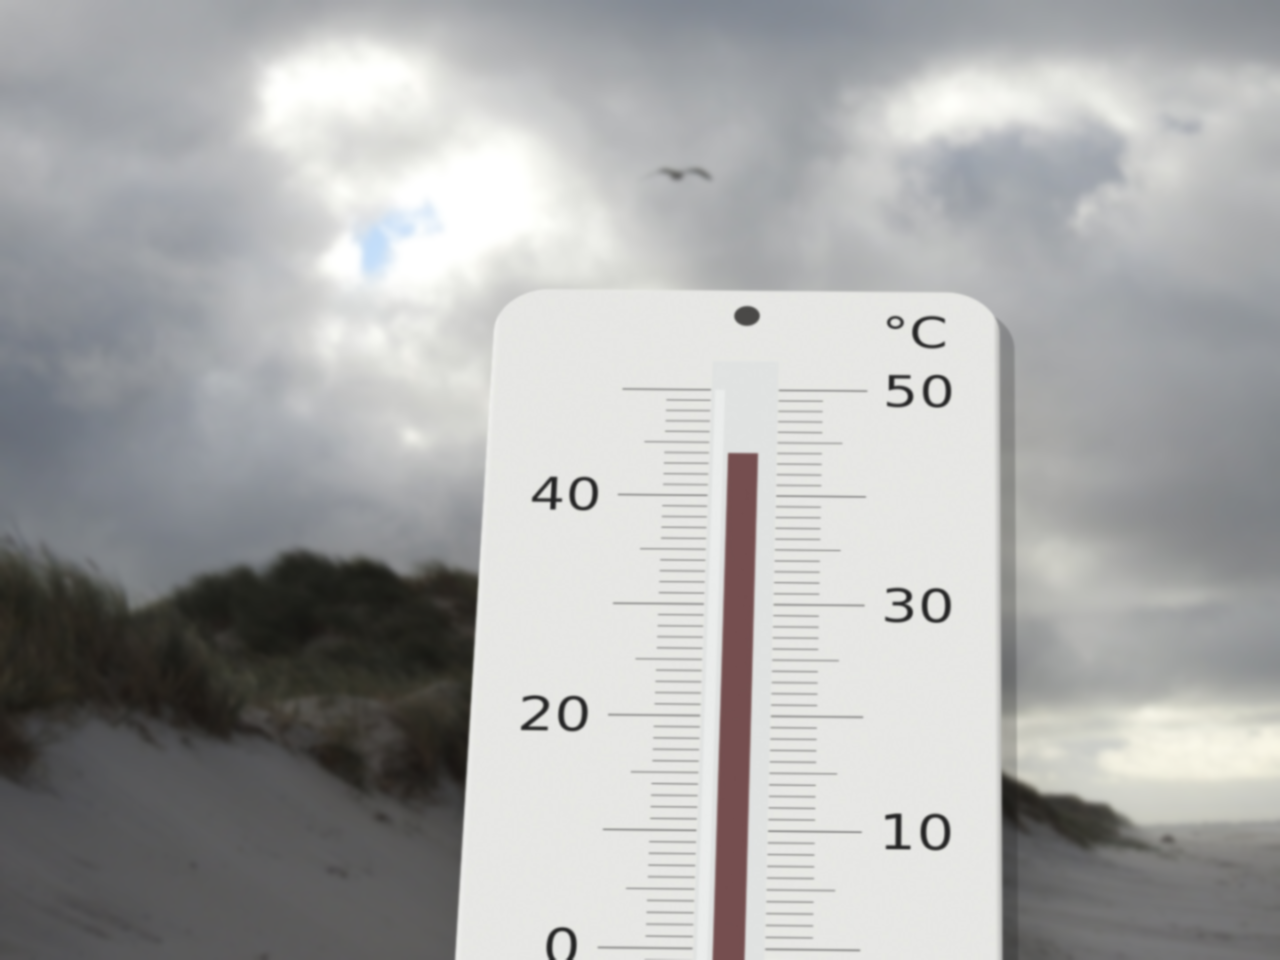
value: {"value": 44, "unit": "°C"}
